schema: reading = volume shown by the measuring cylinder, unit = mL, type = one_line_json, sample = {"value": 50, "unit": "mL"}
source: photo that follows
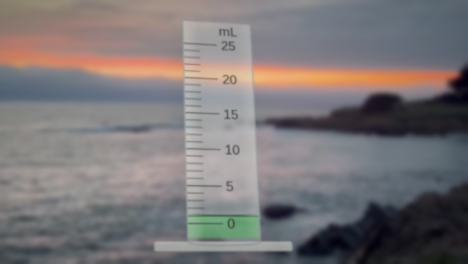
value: {"value": 1, "unit": "mL"}
